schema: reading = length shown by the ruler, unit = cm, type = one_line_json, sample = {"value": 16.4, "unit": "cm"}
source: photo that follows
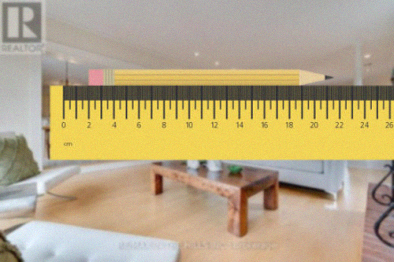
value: {"value": 19.5, "unit": "cm"}
